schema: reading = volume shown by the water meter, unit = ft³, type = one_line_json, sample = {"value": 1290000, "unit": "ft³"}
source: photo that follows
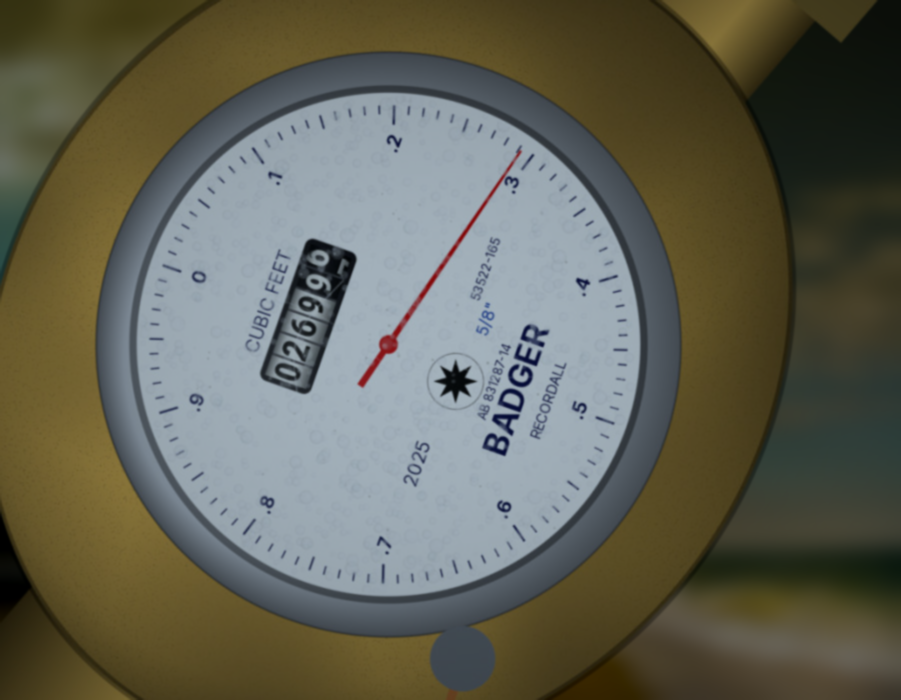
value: {"value": 26996.29, "unit": "ft³"}
